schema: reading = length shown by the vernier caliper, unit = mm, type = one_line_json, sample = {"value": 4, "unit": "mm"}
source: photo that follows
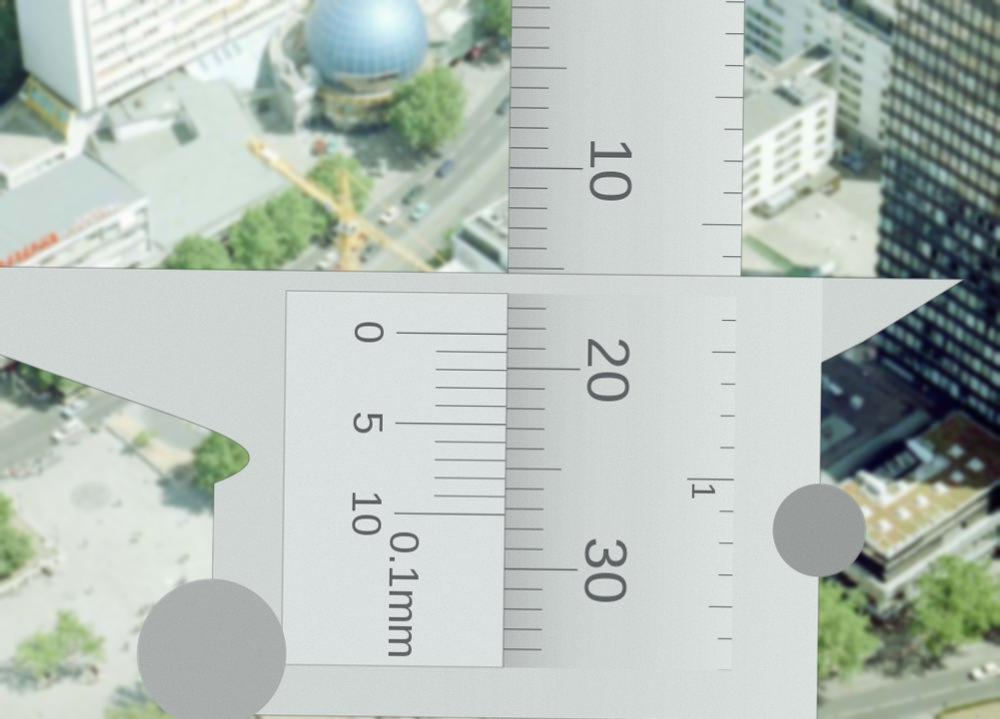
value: {"value": 18.3, "unit": "mm"}
